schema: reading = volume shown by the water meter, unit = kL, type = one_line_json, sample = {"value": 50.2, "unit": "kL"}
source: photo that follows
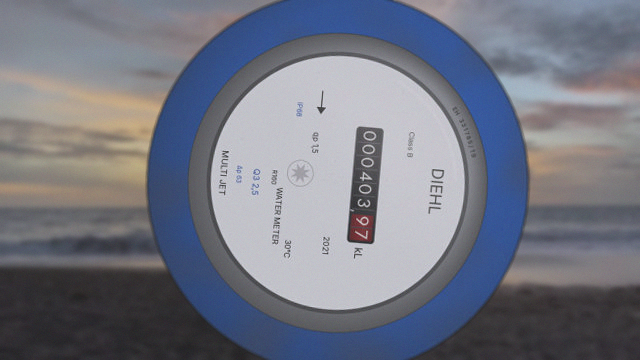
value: {"value": 403.97, "unit": "kL"}
